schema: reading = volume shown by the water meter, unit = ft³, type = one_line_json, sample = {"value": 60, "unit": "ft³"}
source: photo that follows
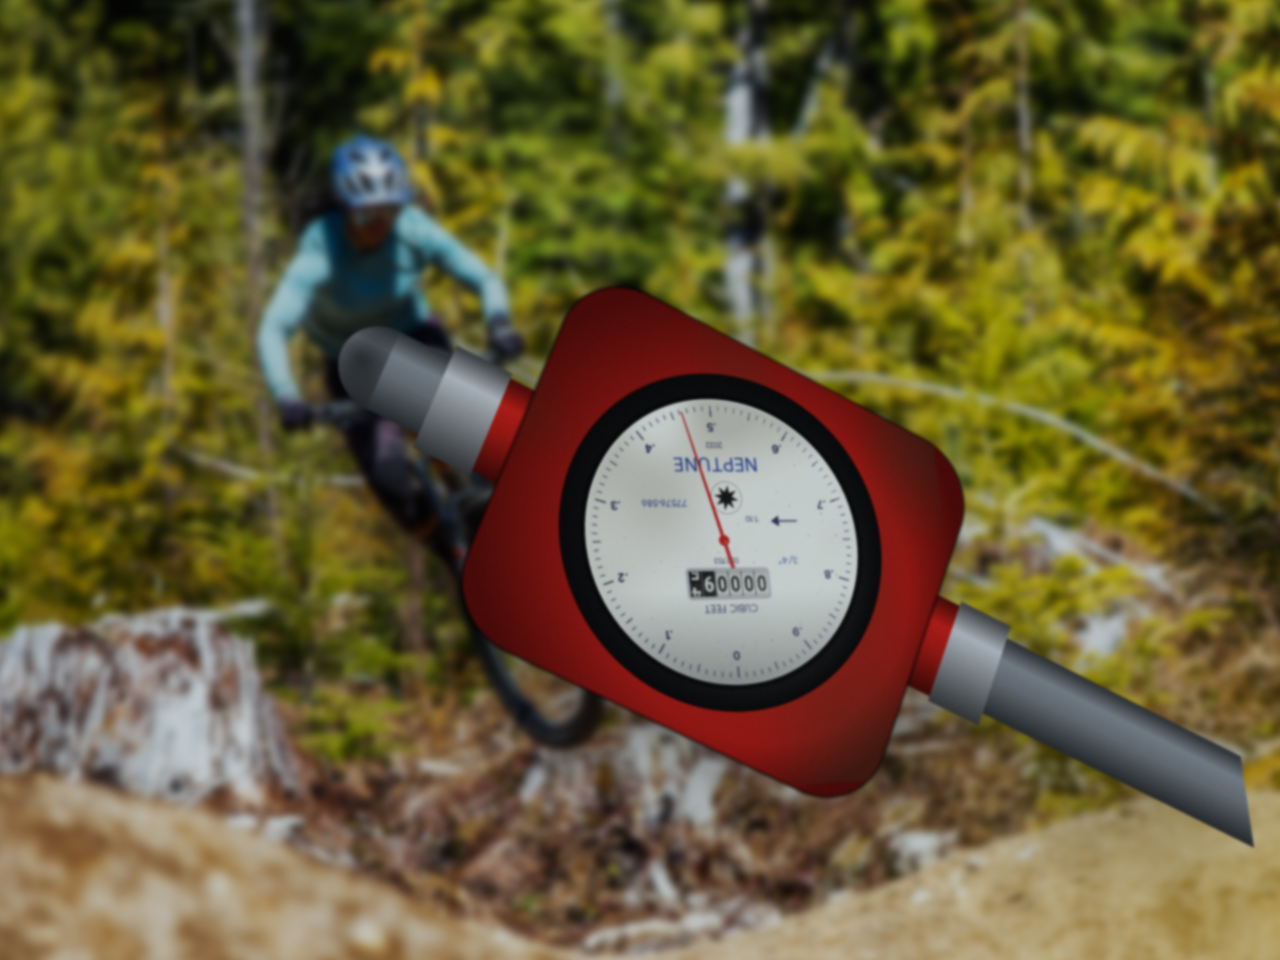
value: {"value": 94.46, "unit": "ft³"}
